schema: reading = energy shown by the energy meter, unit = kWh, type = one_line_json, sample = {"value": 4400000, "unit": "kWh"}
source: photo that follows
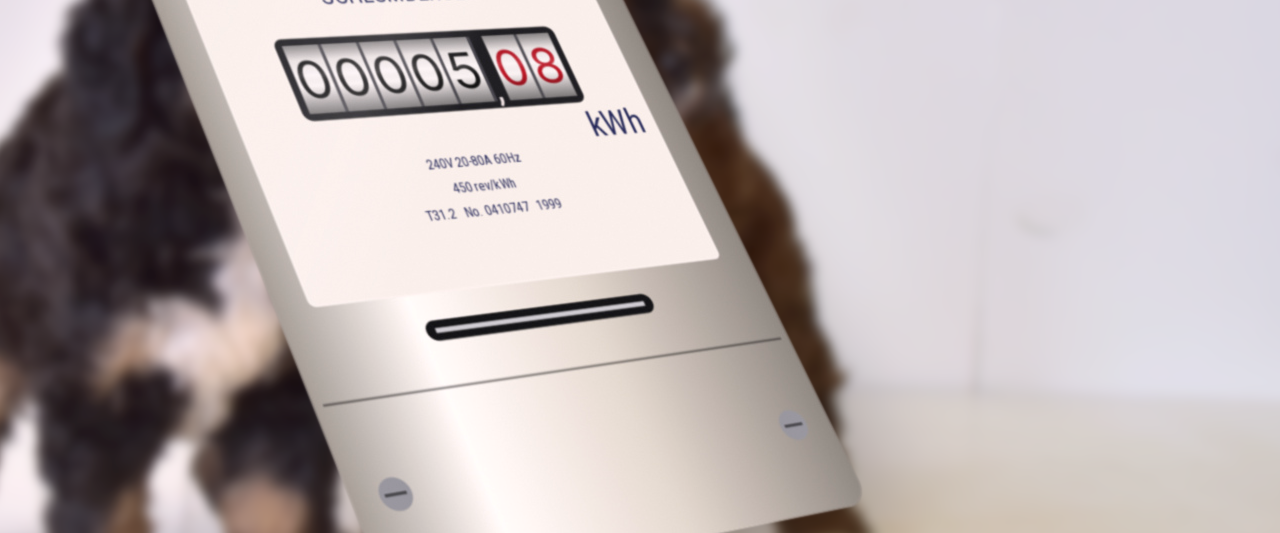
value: {"value": 5.08, "unit": "kWh"}
